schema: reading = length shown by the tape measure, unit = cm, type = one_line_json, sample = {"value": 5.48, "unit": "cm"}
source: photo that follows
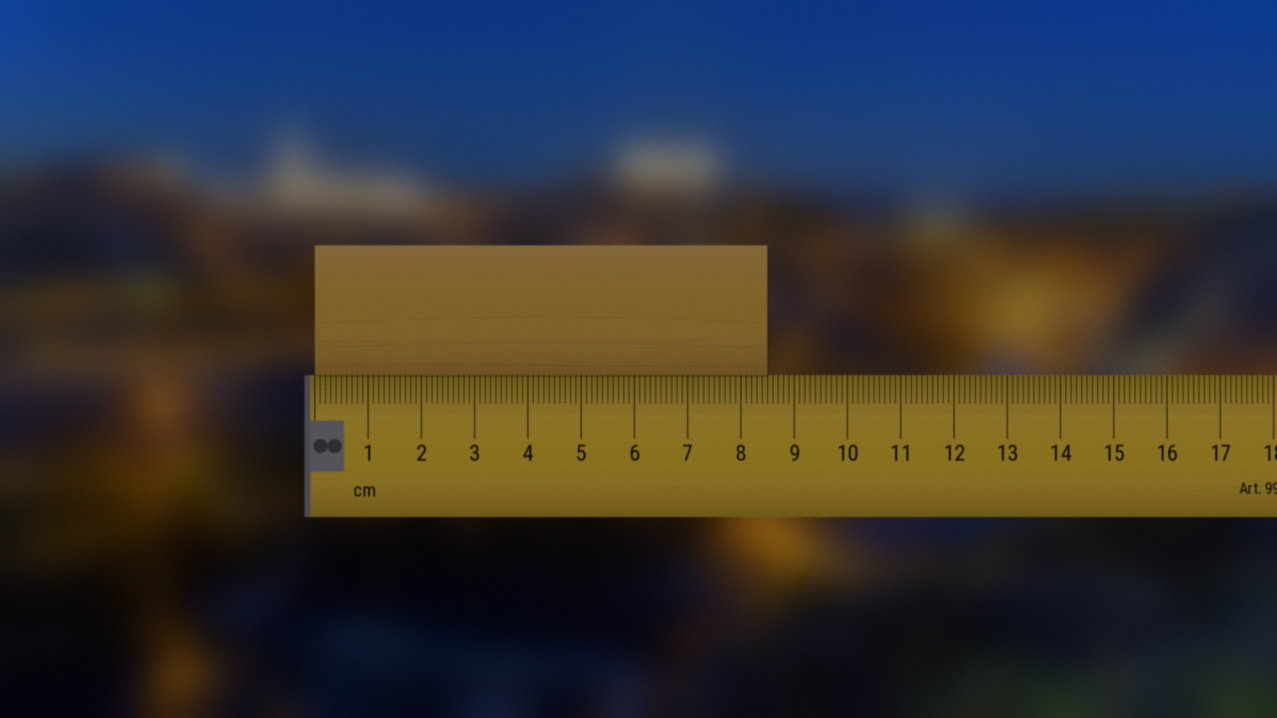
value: {"value": 8.5, "unit": "cm"}
